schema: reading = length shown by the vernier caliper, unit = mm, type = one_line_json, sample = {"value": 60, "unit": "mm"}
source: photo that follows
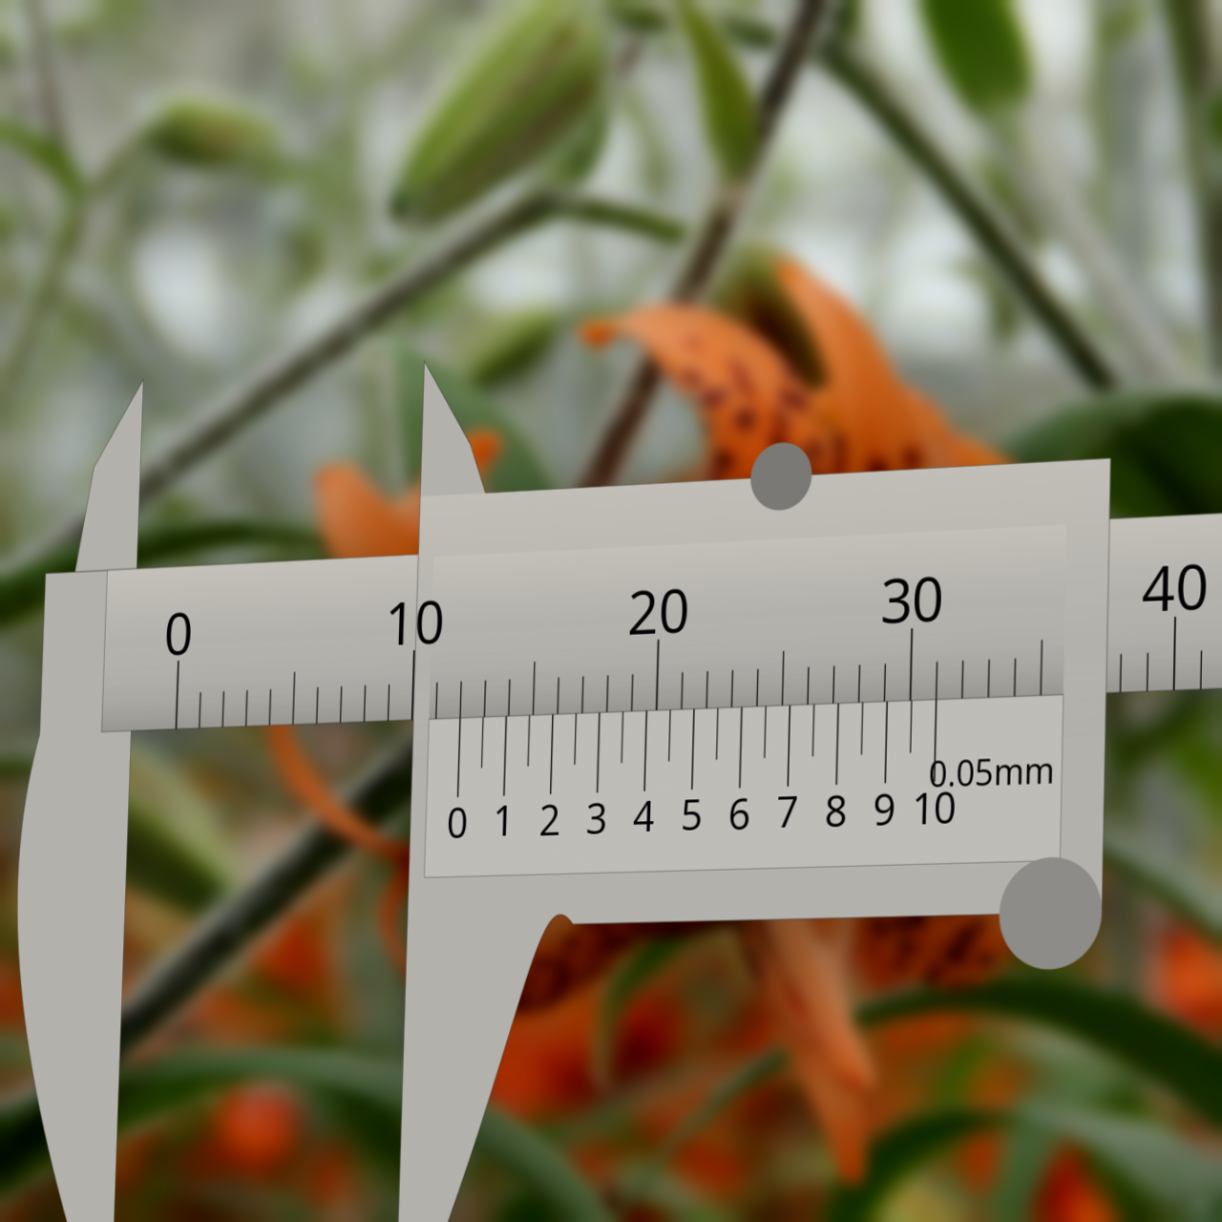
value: {"value": 12.00, "unit": "mm"}
